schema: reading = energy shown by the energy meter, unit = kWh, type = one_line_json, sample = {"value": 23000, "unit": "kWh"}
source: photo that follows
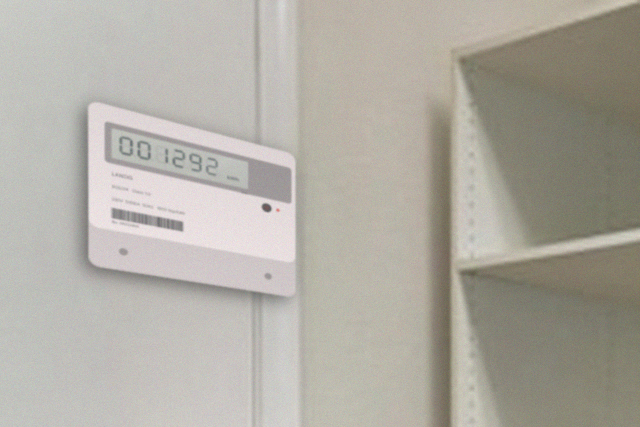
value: {"value": 1292, "unit": "kWh"}
